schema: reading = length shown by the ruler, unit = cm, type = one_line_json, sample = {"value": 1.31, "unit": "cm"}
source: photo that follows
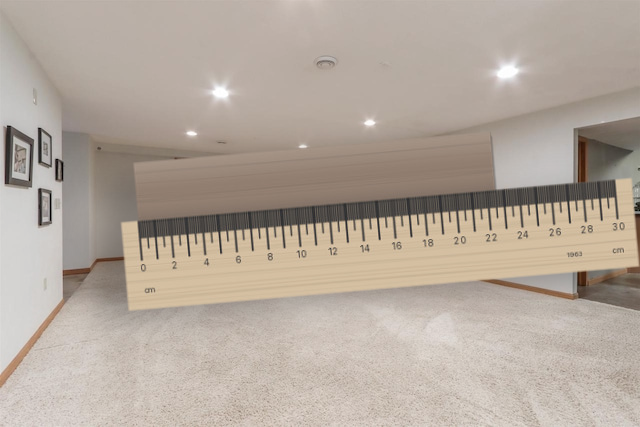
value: {"value": 22.5, "unit": "cm"}
